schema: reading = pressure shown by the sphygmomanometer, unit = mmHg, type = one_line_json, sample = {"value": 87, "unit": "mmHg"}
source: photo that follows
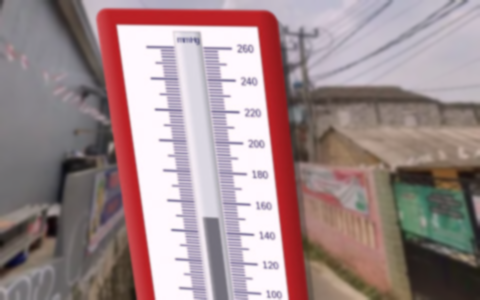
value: {"value": 150, "unit": "mmHg"}
